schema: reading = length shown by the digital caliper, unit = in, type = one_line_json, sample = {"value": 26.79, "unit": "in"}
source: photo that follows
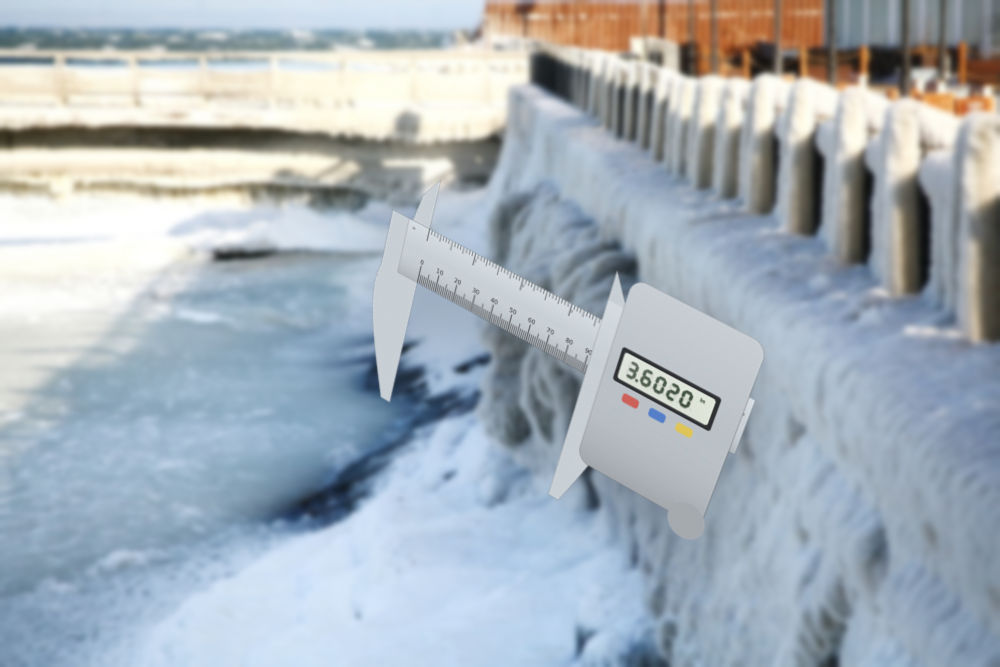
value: {"value": 3.6020, "unit": "in"}
